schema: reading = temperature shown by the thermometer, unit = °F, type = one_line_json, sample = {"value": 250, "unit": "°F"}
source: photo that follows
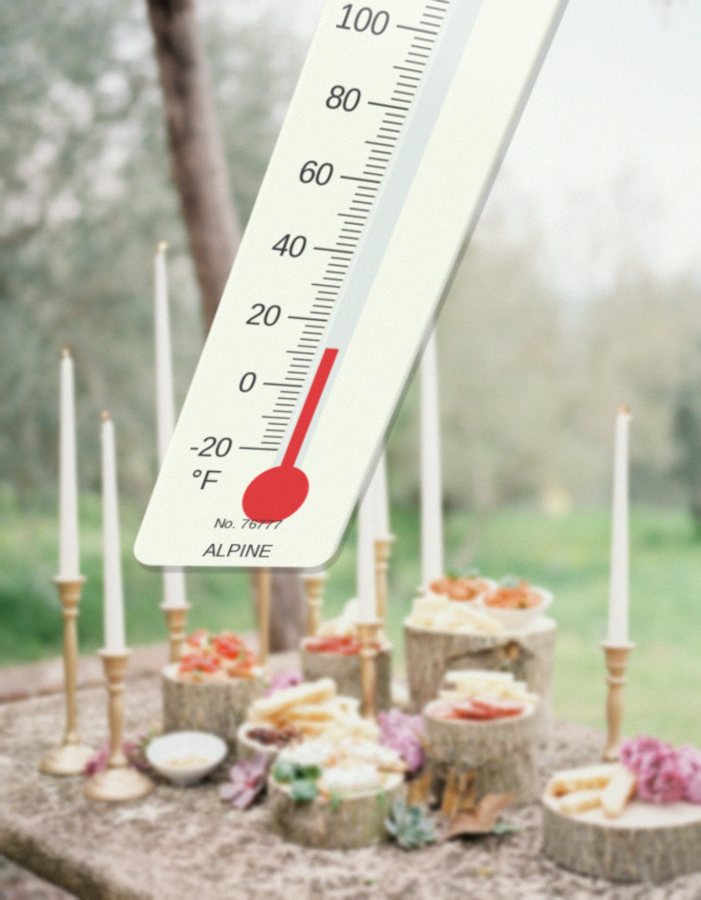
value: {"value": 12, "unit": "°F"}
